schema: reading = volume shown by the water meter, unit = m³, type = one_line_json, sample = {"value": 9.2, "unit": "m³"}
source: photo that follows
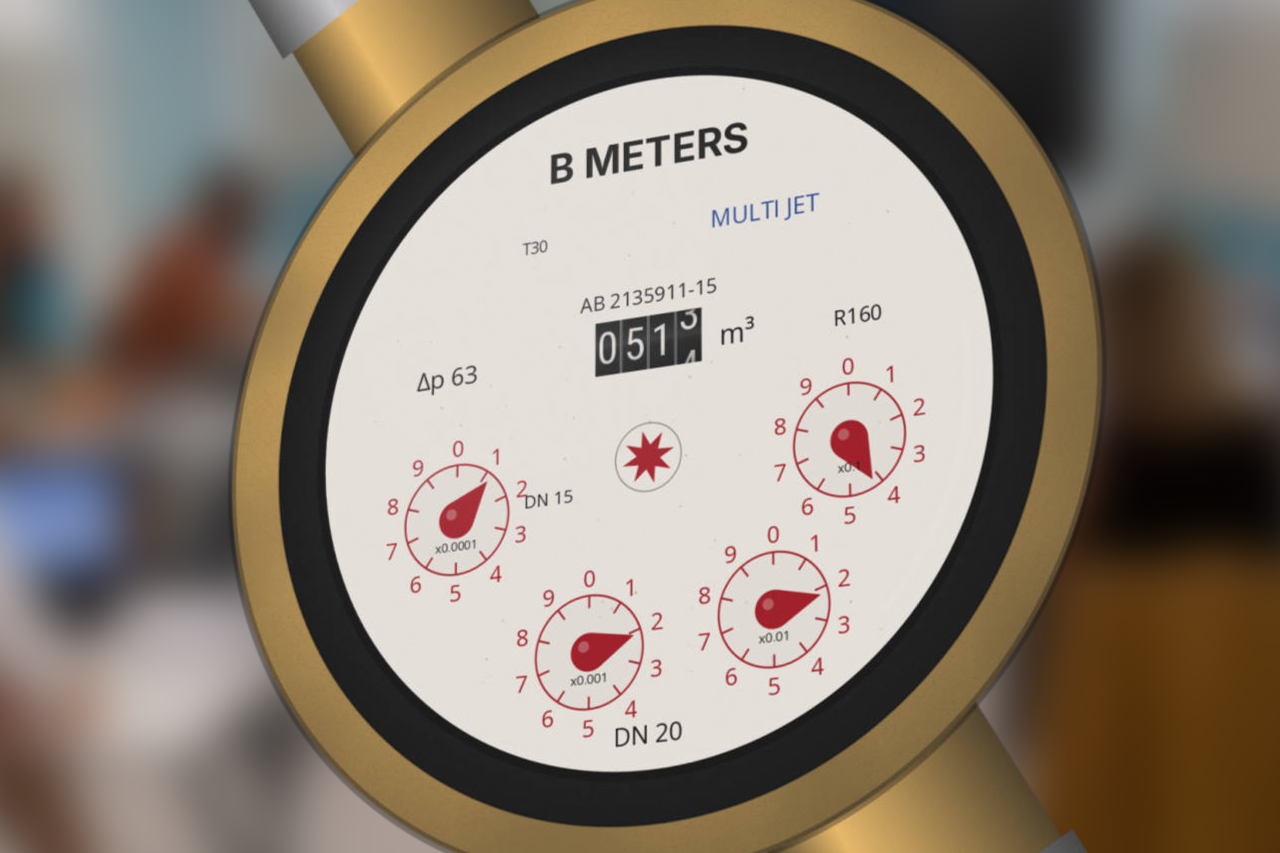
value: {"value": 513.4221, "unit": "m³"}
